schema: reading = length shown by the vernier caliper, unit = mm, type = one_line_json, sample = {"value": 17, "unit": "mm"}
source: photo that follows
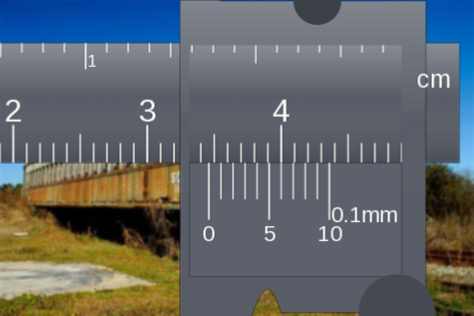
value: {"value": 34.6, "unit": "mm"}
